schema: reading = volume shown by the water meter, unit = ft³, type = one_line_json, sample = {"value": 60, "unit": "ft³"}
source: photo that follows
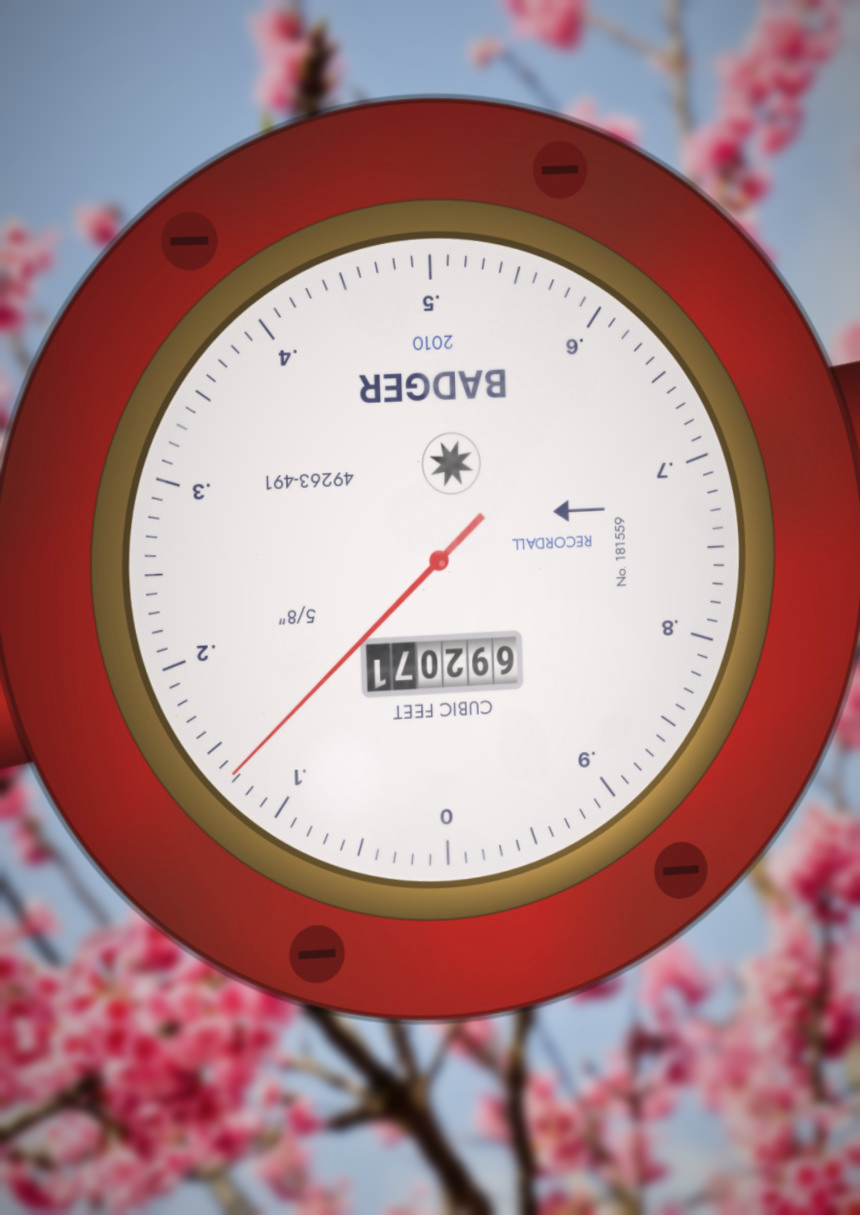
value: {"value": 692071.13, "unit": "ft³"}
